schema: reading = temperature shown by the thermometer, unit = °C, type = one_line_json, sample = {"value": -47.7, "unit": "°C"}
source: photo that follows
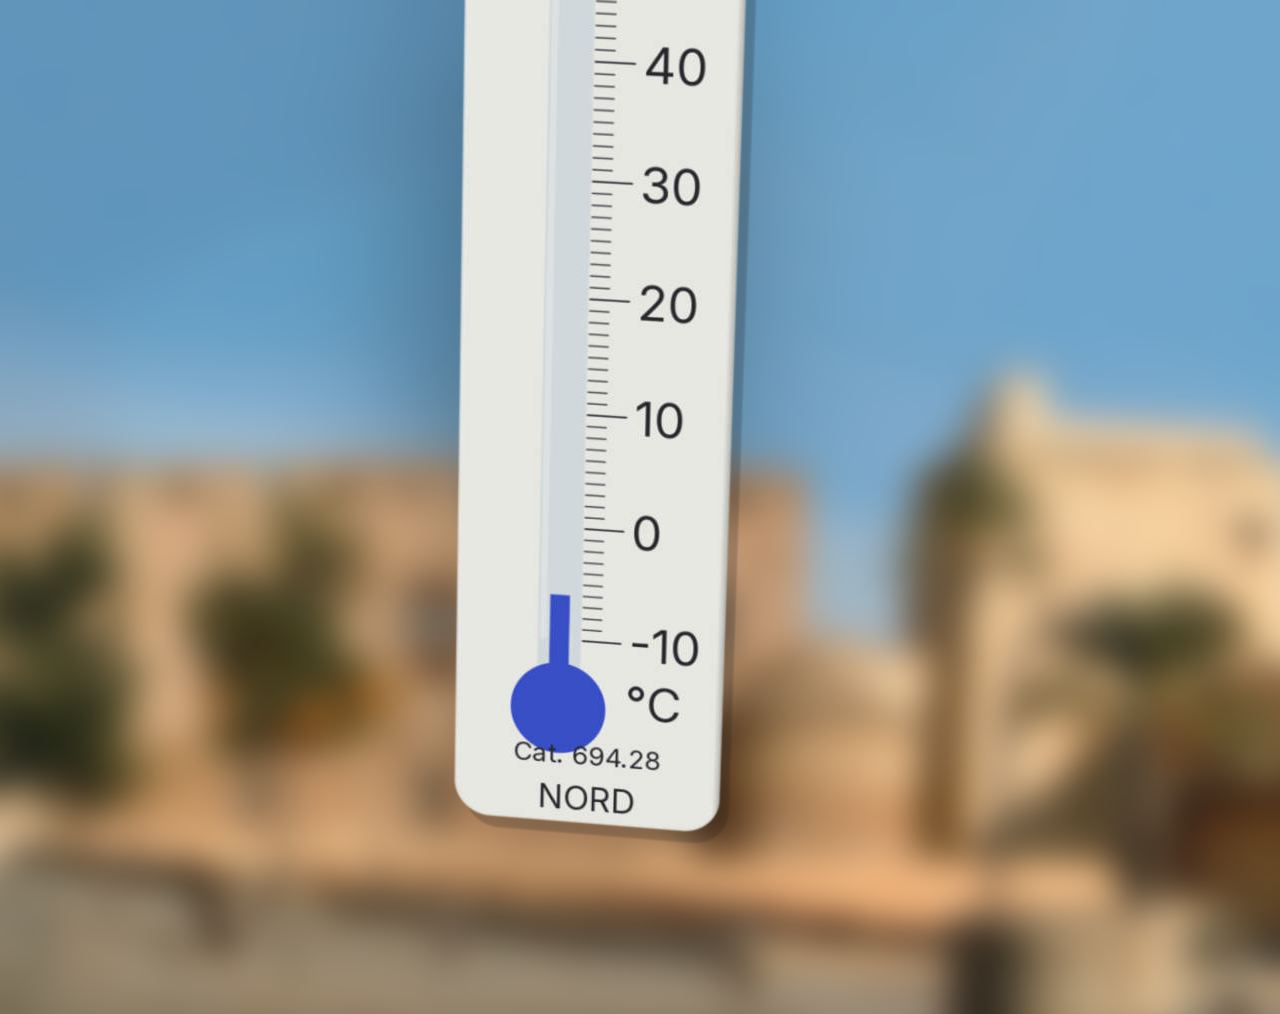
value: {"value": -6, "unit": "°C"}
